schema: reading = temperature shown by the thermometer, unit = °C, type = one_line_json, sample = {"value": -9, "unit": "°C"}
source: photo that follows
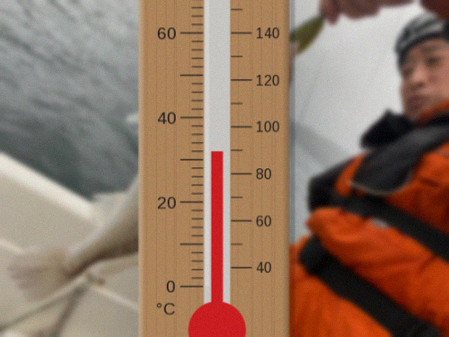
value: {"value": 32, "unit": "°C"}
